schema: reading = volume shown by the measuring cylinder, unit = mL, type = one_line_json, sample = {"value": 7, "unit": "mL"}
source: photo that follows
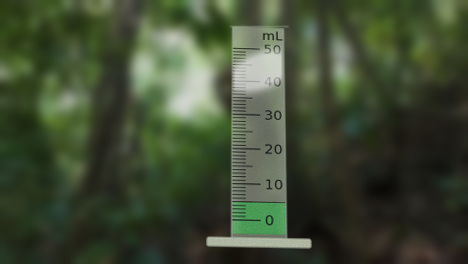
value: {"value": 5, "unit": "mL"}
